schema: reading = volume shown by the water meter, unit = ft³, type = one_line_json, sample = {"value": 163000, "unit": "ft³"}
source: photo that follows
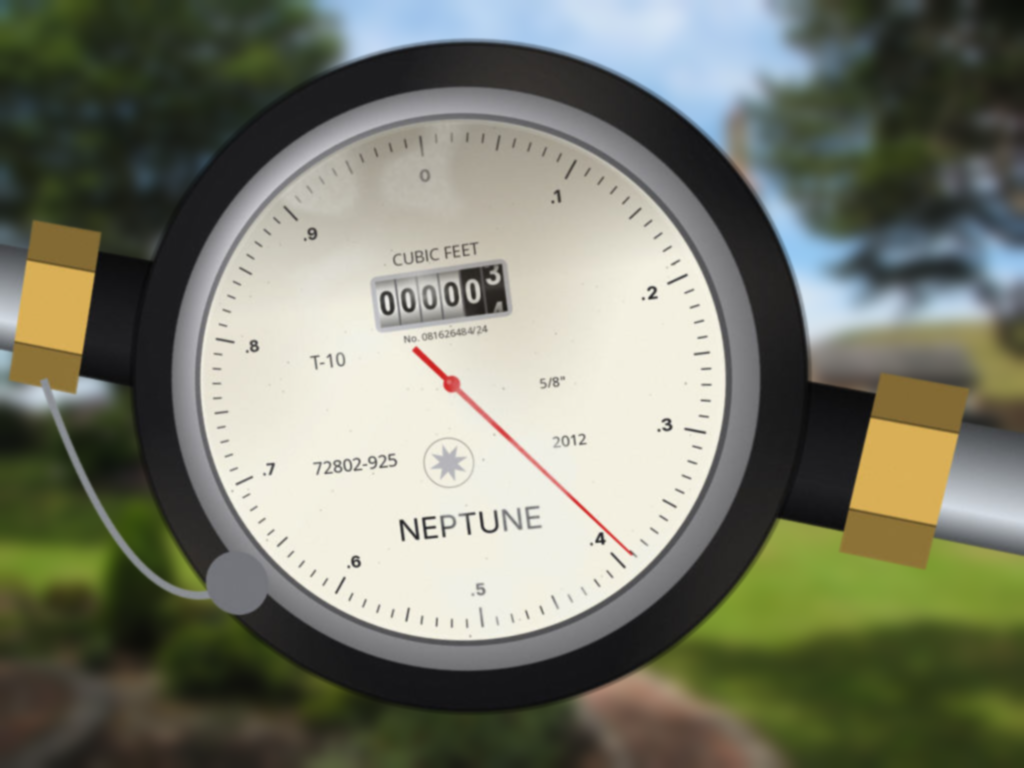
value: {"value": 3.39, "unit": "ft³"}
